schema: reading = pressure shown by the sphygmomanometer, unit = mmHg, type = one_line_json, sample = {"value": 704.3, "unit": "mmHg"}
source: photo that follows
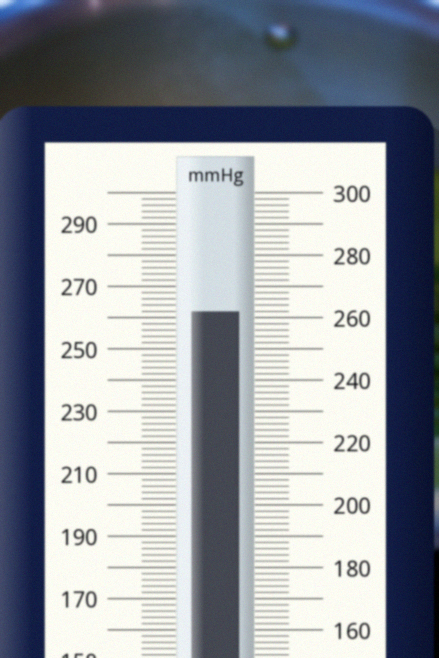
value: {"value": 262, "unit": "mmHg"}
